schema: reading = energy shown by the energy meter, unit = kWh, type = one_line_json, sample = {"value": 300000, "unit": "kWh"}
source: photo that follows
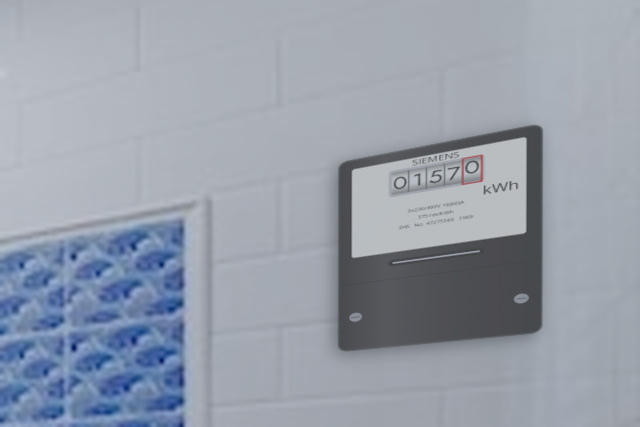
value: {"value": 157.0, "unit": "kWh"}
